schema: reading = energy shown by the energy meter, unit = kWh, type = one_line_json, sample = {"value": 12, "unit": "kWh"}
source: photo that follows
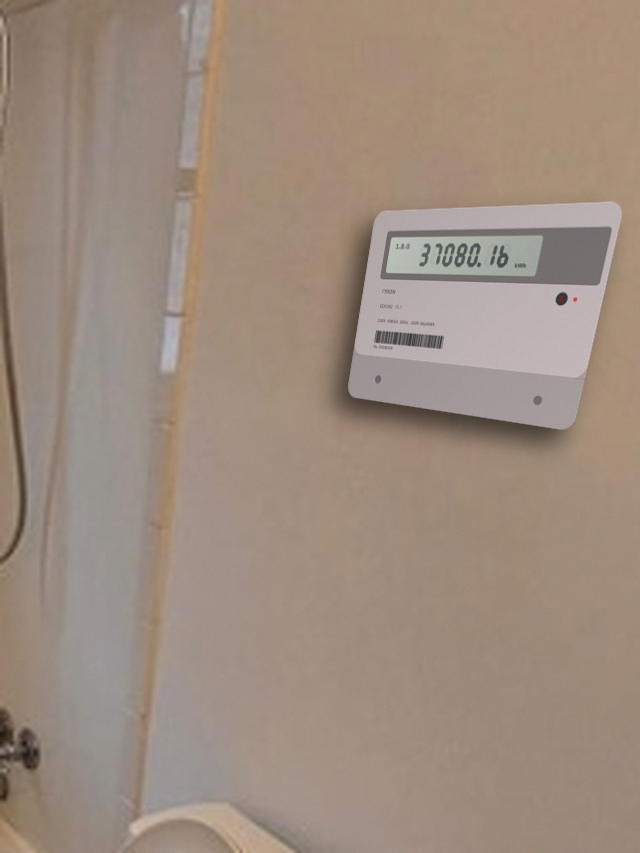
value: {"value": 37080.16, "unit": "kWh"}
